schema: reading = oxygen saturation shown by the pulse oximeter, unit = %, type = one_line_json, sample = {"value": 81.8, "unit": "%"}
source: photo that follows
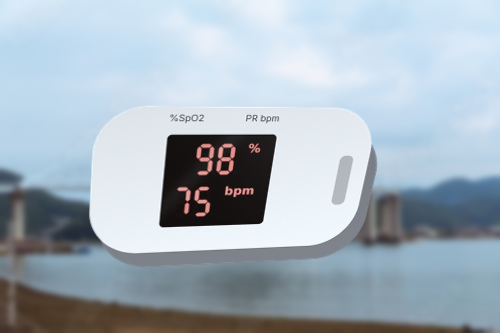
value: {"value": 98, "unit": "%"}
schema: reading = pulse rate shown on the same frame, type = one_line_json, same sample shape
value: {"value": 75, "unit": "bpm"}
